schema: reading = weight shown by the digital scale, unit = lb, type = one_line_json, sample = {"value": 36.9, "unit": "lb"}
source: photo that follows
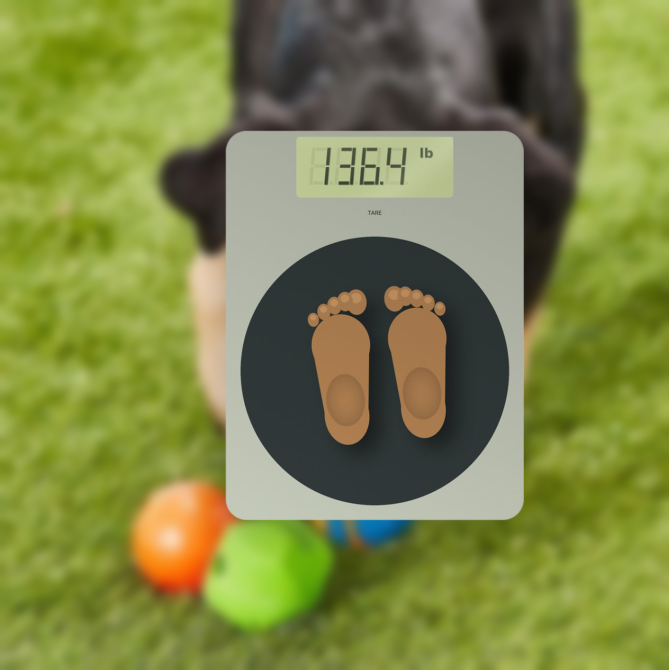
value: {"value": 136.4, "unit": "lb"}
